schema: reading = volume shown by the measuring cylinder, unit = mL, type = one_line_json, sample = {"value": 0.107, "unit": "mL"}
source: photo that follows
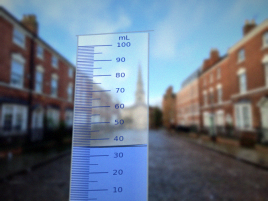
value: {"value": 35, "unit": "mL"}
